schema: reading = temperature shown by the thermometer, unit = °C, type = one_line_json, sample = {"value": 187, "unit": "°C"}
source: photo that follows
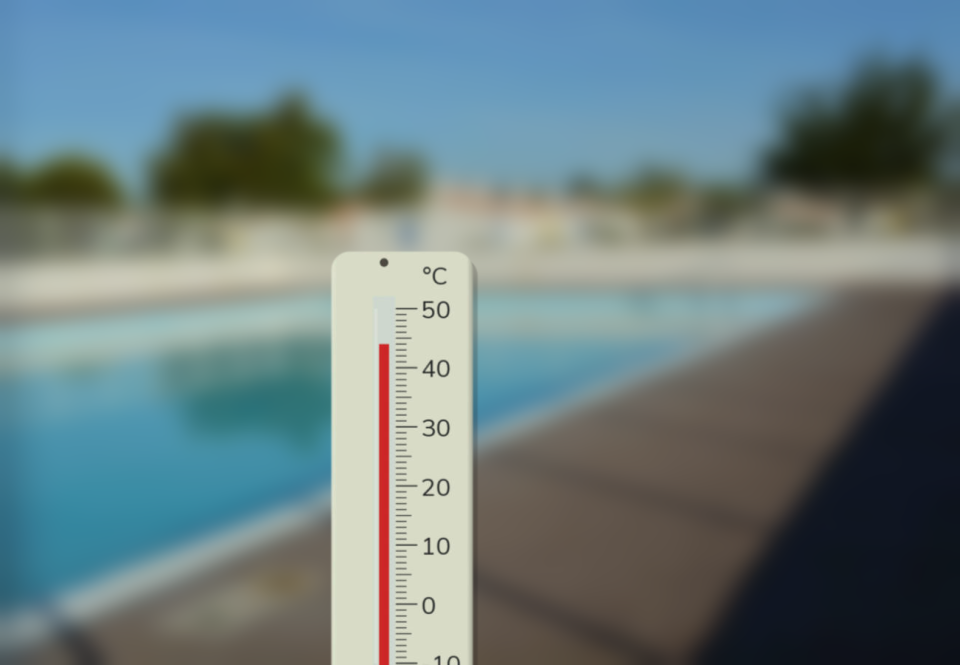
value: {"value": 44, "unit": "°C"}
